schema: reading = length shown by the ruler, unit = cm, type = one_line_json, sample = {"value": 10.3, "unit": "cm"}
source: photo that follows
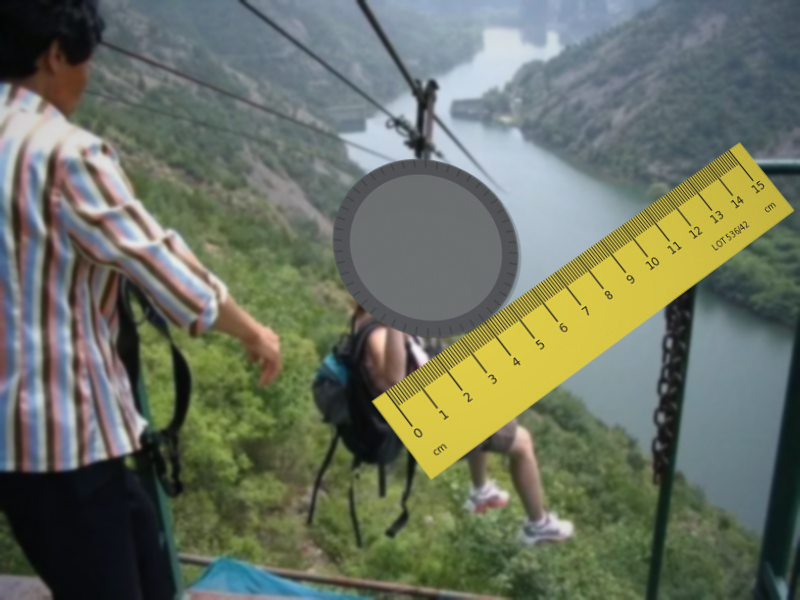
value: {"value": 6, "unit": "cm"}
